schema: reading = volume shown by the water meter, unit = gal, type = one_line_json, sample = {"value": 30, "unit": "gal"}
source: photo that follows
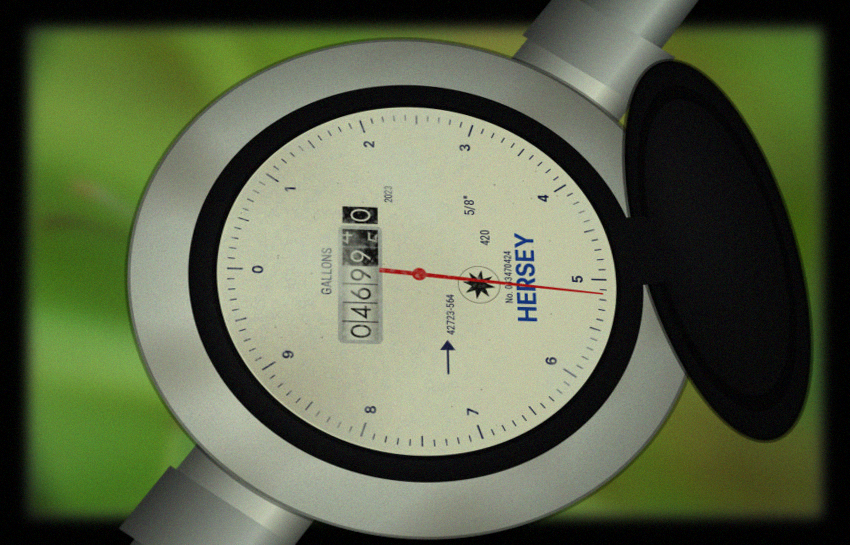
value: {"value": 469945.1, "unit": "gal"}
